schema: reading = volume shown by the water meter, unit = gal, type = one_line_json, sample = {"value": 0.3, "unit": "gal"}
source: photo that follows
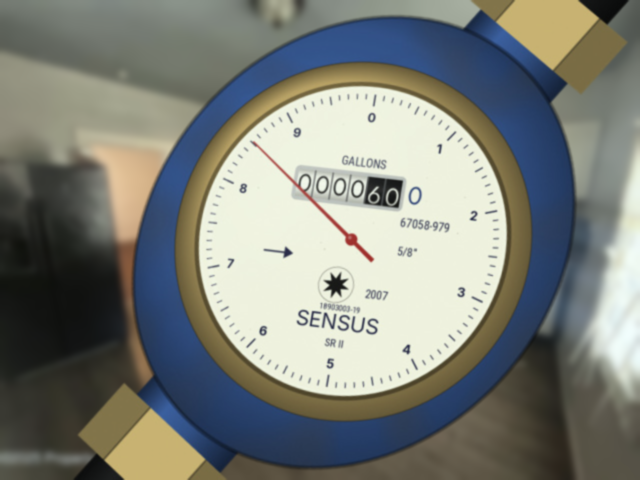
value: {"value": 598.5, "unit": "gal"}
